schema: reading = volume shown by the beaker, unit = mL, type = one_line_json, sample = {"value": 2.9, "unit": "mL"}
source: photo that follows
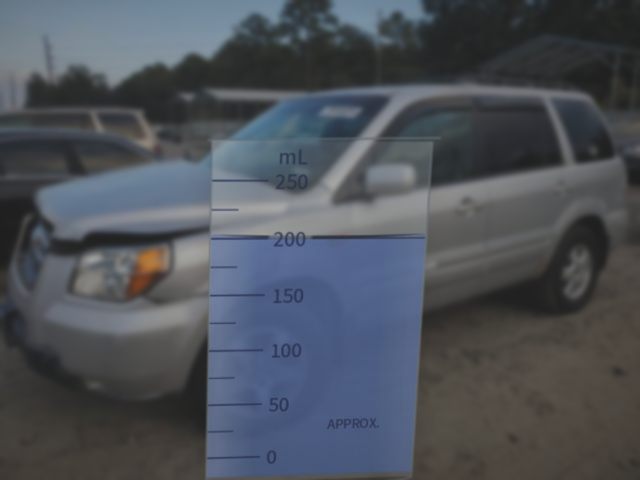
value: {"value": 200, "unit": "mL"}
